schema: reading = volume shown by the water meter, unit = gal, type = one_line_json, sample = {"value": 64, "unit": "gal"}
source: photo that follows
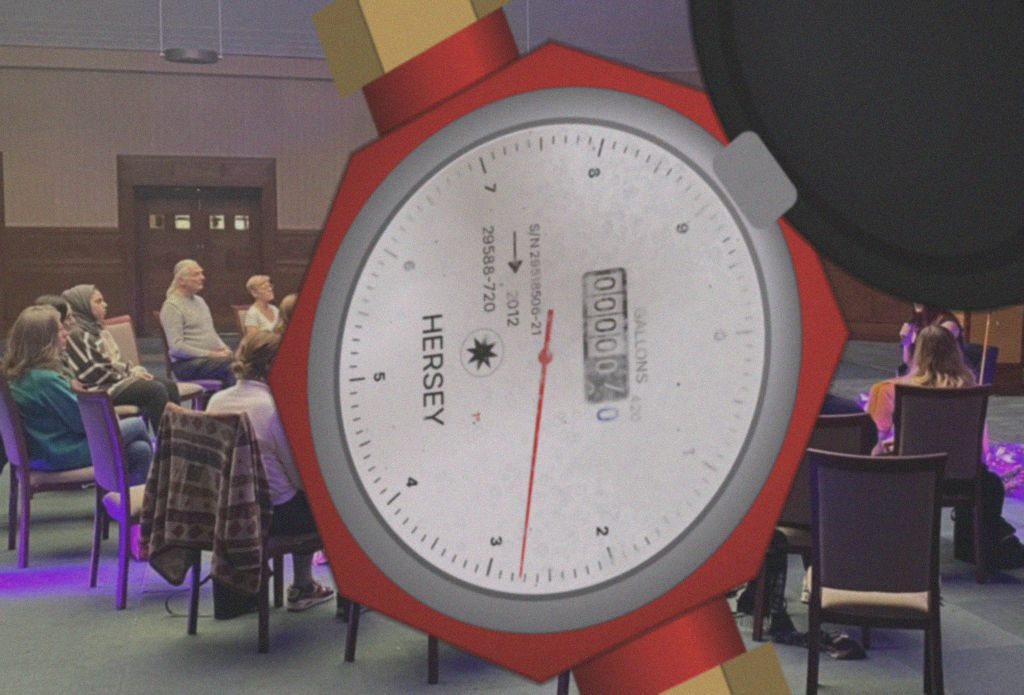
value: {"value": 72.7, "unit": "gal"}
